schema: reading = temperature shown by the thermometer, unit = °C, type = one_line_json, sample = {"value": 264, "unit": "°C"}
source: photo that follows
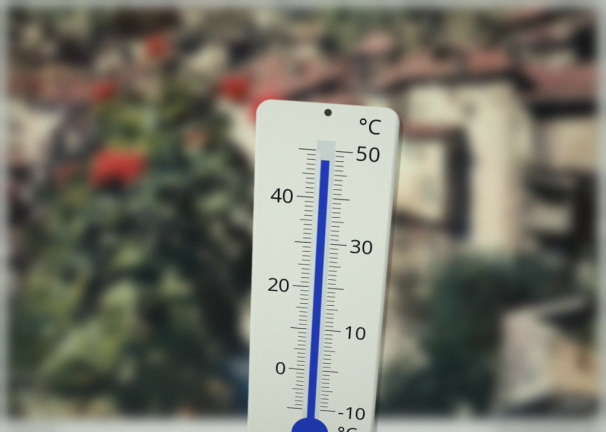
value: {"value": 48, "unit": "°C"}
